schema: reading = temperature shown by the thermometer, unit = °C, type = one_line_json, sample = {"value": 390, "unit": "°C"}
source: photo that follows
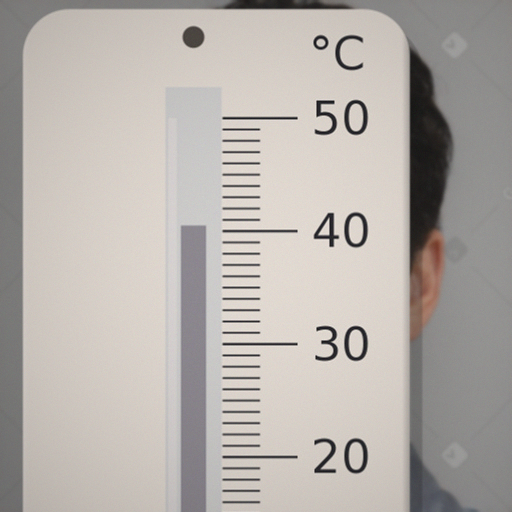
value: {"value": 40.5, "unit": "°C"}
